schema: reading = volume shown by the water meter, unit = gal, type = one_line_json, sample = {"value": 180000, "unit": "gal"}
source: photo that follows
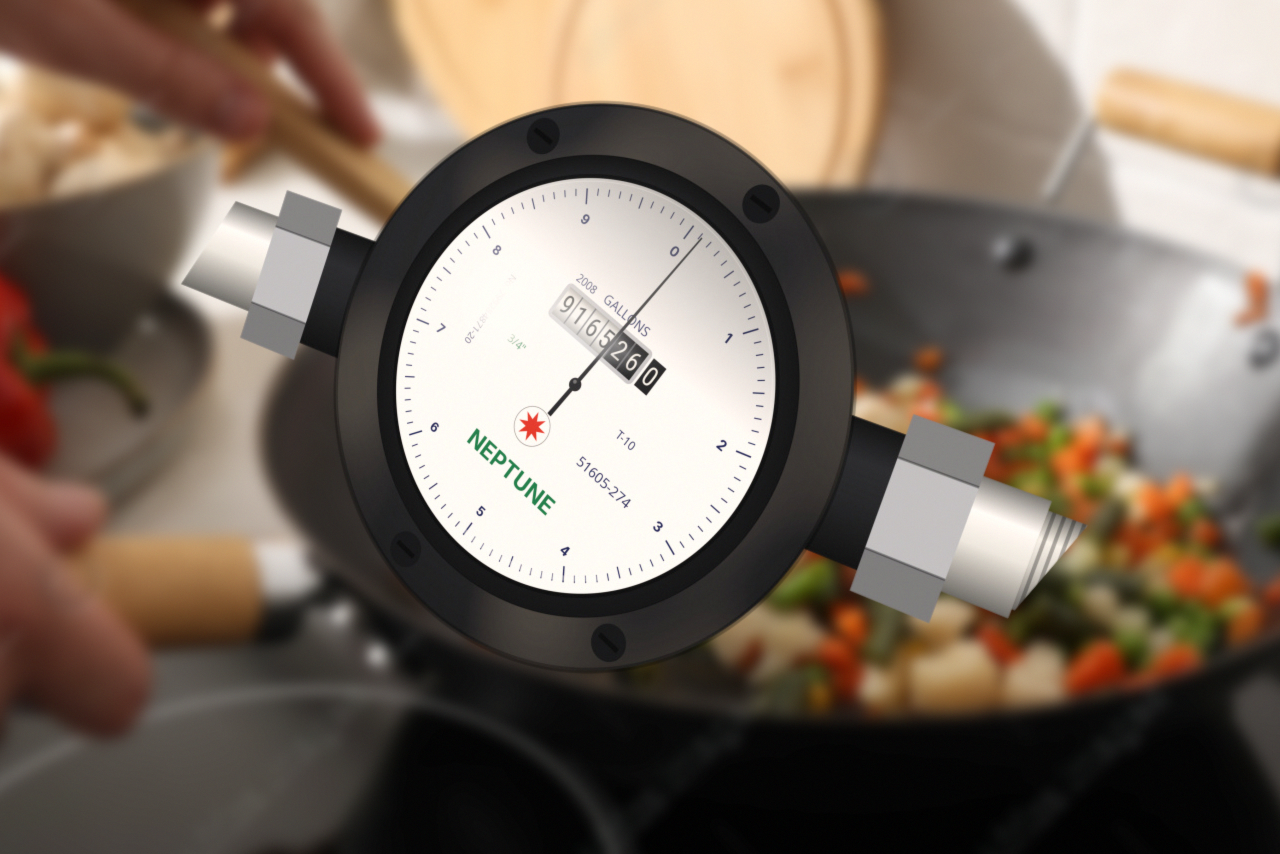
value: {"value": 9165260.1, "unit": "gal"}
